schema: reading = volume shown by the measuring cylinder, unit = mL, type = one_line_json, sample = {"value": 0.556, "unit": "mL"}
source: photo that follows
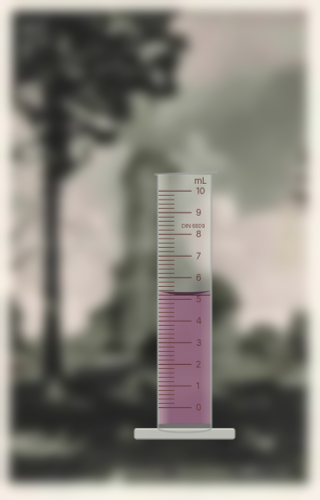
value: {"value": 5.2, "unit": "mL"}
